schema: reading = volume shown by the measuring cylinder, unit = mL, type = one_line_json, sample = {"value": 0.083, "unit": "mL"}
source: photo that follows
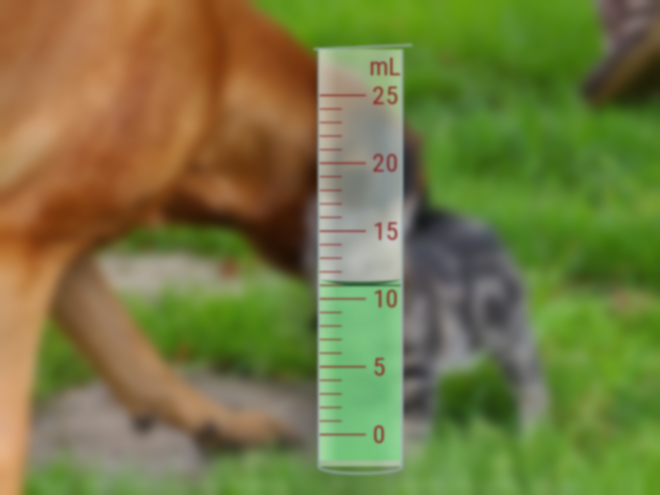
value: {"value": 11, "unit": "mL"}
